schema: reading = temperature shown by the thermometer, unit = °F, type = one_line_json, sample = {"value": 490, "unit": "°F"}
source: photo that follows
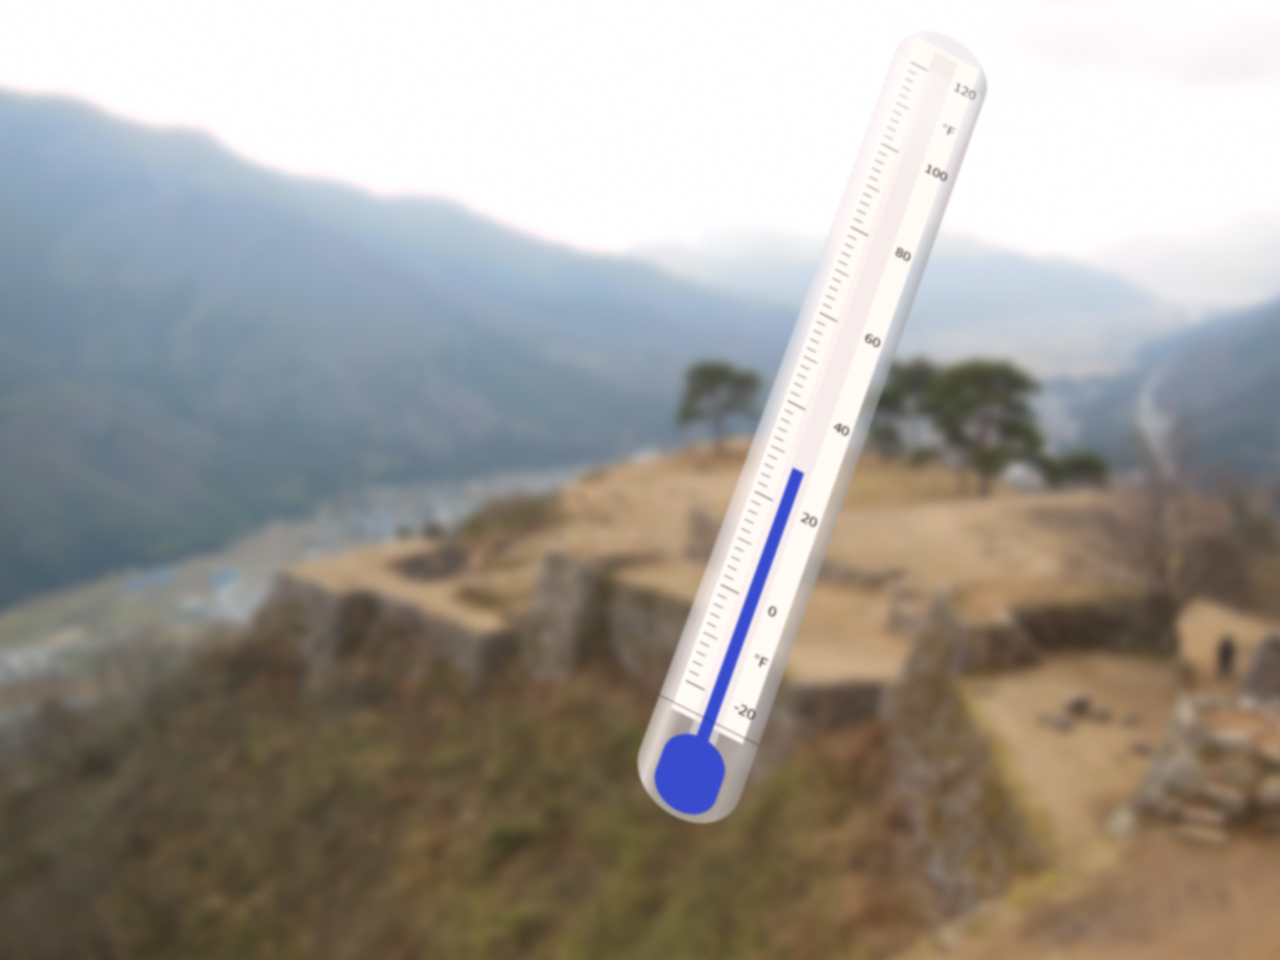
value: {"value": 28, "unit": "°F"}
